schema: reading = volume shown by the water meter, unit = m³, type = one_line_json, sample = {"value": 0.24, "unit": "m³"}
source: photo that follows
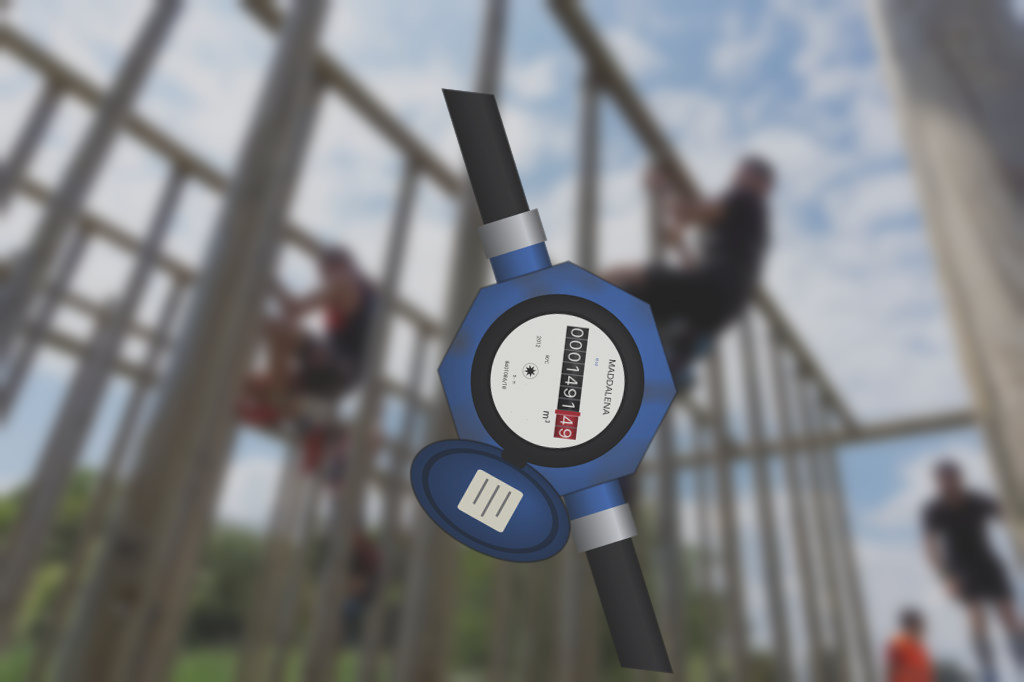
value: {"value": 1491.49, "unit": "m³"}
